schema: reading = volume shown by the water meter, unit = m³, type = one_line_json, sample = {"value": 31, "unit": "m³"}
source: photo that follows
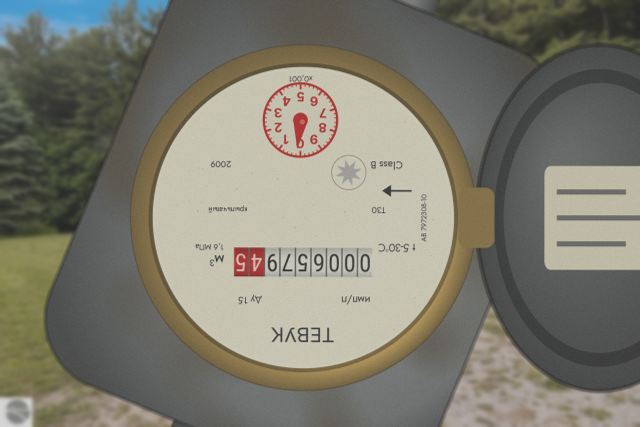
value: {"value": 6579.450, "unit": "m³"}
